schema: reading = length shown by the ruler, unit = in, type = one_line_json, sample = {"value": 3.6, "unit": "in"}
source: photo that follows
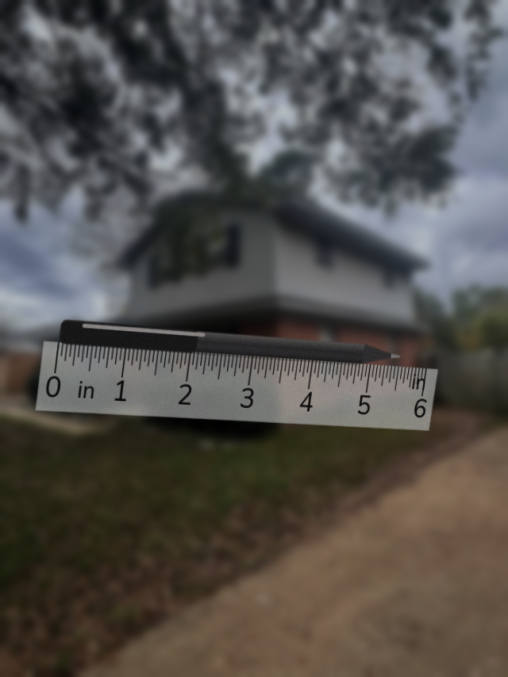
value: {"value": 5.5, "unit": "in"}
